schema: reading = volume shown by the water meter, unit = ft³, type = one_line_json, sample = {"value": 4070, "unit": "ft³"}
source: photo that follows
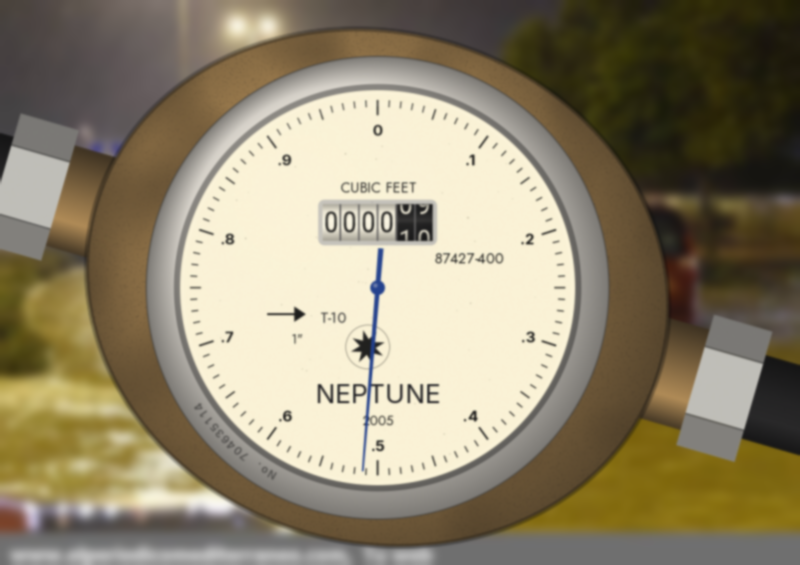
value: {"value": 9.51, "unit": "ft³"}
